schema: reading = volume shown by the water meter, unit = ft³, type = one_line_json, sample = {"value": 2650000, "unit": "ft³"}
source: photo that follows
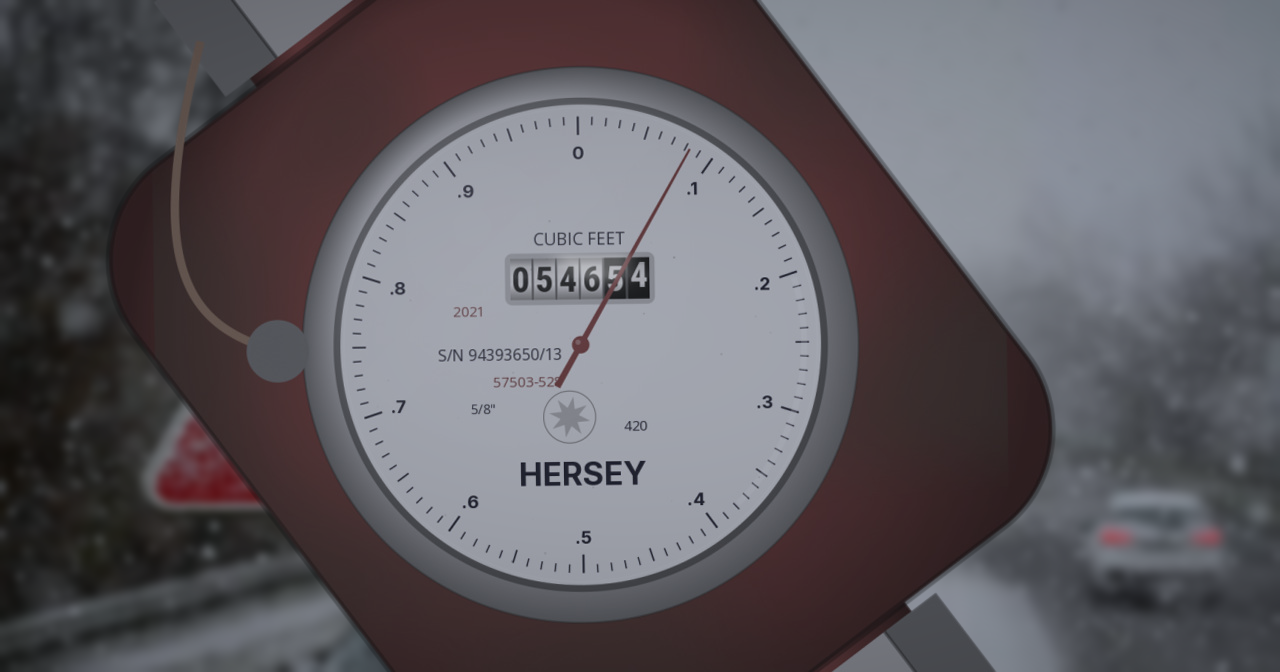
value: {"value": 54654.08, "unit": "ft³"}
